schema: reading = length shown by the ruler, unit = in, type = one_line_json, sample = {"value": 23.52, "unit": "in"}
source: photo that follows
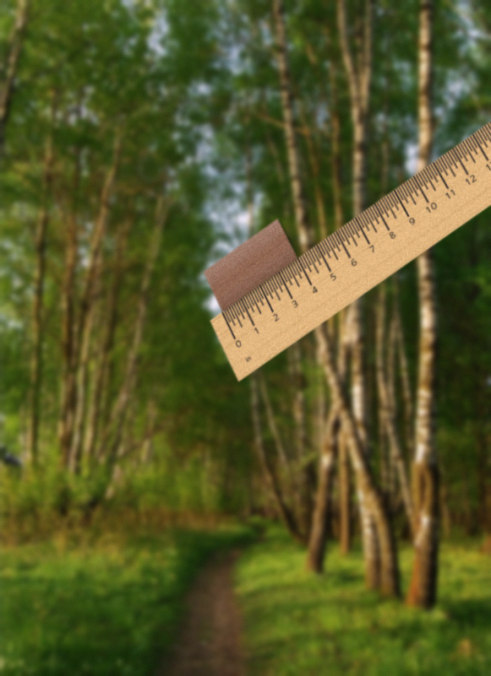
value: {"value": 4, "unit": "in"}
